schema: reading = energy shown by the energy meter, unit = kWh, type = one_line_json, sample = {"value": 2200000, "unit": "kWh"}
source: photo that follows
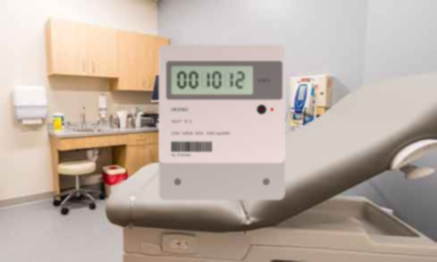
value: {"value": 1012, "unit": "kWh"}
